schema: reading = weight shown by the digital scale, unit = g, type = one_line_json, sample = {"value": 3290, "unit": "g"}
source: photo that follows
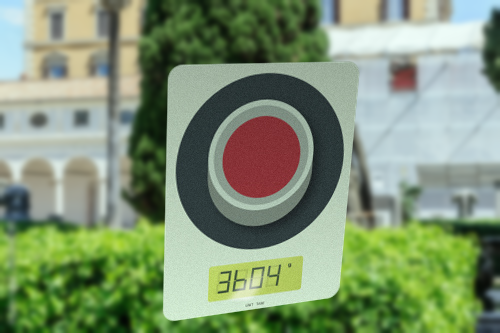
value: {"value": 3604, "unit": "g"}
